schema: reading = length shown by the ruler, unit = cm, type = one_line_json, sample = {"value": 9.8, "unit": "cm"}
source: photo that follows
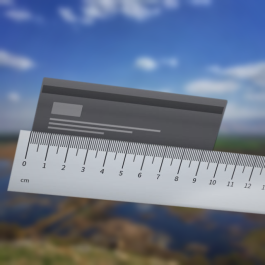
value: {"value": 9.5, "unit": "cm"}
